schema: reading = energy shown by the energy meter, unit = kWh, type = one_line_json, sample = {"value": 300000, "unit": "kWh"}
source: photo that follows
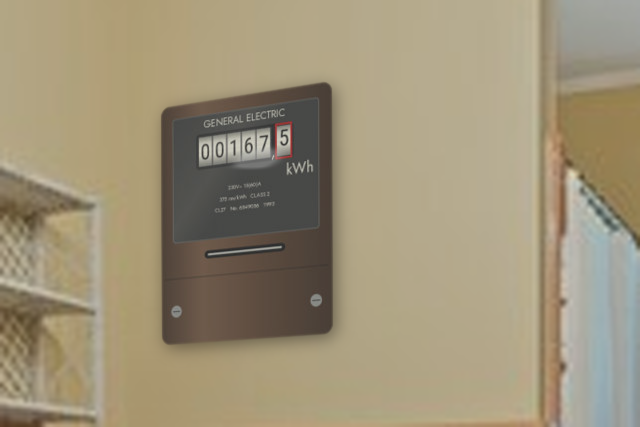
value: {"value": 167.5, "unit": "kWh"}
